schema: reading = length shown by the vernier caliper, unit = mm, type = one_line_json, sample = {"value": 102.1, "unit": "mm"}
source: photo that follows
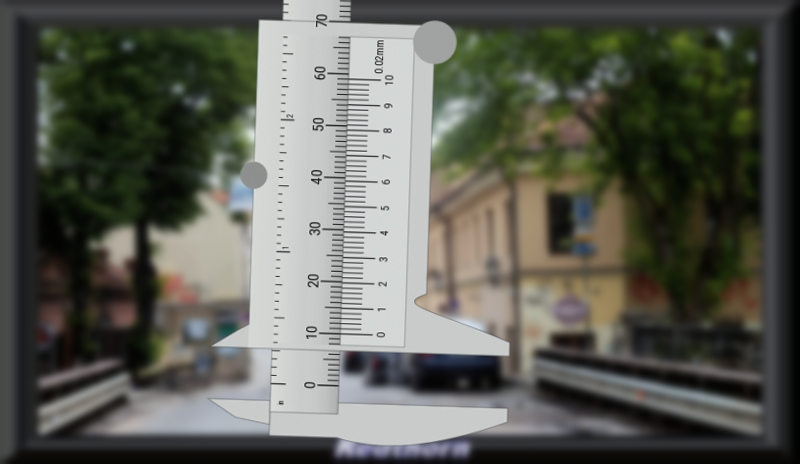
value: {"value": 10.0, "unit": "mm"}
